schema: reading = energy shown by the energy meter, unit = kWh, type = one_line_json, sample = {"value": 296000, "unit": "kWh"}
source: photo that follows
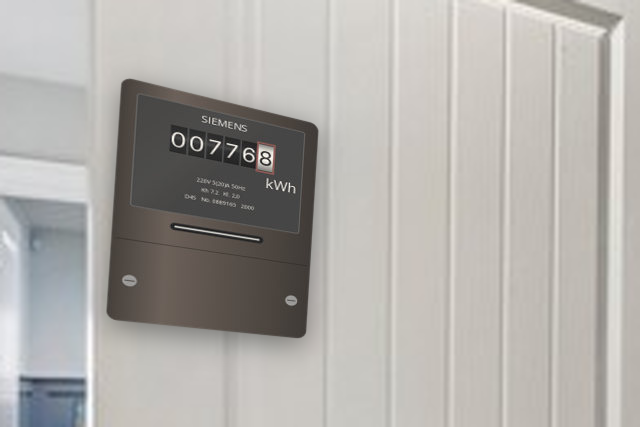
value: {"value": 776.8, "unit": "kWh"}
